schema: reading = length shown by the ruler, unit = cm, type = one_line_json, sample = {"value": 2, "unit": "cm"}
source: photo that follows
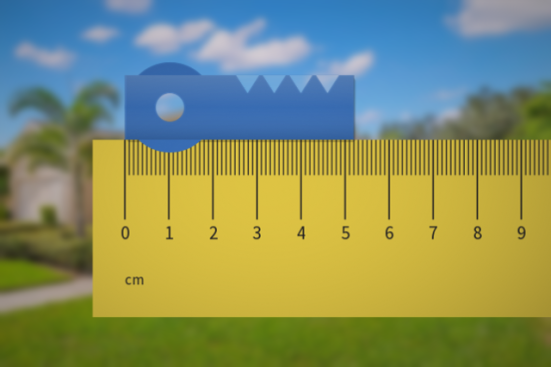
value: {"value": 5.2, "unit": "cm"}
